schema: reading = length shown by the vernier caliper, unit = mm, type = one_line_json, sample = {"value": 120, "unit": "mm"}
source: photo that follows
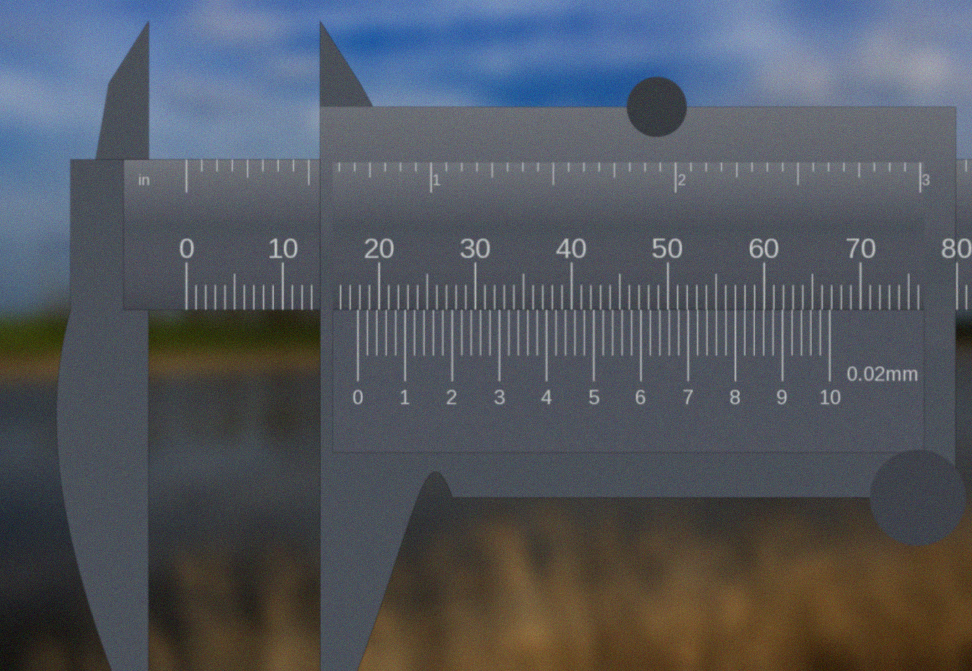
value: {"value": 17.8, "unit": "mm"}
